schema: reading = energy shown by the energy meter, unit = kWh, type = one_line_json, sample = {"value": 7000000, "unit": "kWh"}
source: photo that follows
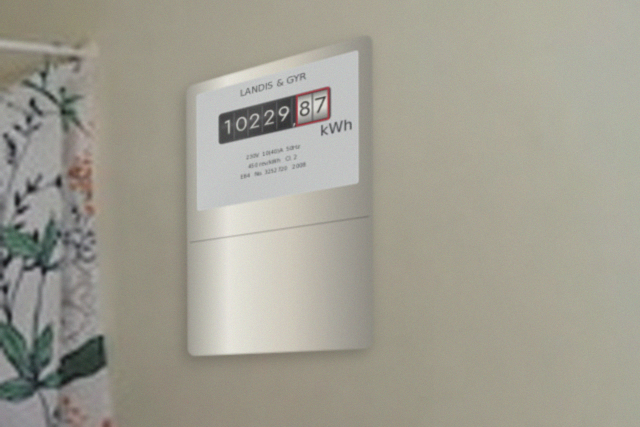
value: {"value": 10229.87, "unit": "kWh"}
